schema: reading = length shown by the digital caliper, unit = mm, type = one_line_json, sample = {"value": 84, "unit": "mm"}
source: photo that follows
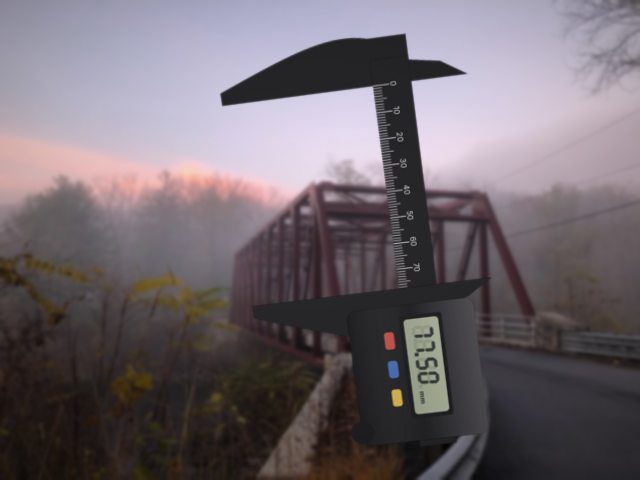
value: {"value": 77.50, "unit": "mm"}
